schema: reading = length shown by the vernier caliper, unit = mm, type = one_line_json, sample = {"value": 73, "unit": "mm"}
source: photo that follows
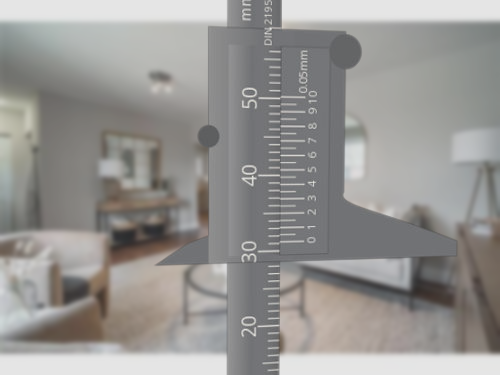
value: {"value": 31.2, "unit": "mm"}
